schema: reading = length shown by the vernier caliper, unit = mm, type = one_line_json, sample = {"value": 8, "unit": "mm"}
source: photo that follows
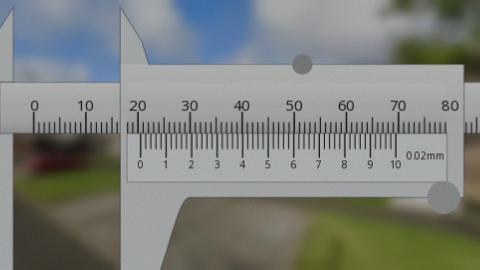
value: {"value": 20.5, "unit": "mm"}
